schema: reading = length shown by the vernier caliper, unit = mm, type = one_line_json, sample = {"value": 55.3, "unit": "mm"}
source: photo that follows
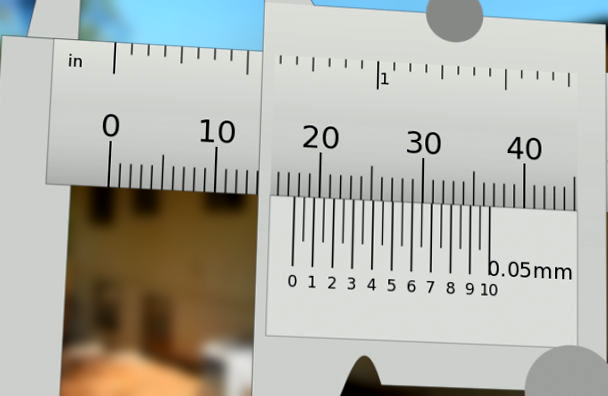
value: {"value": 17.6, "unit": "mm"}
